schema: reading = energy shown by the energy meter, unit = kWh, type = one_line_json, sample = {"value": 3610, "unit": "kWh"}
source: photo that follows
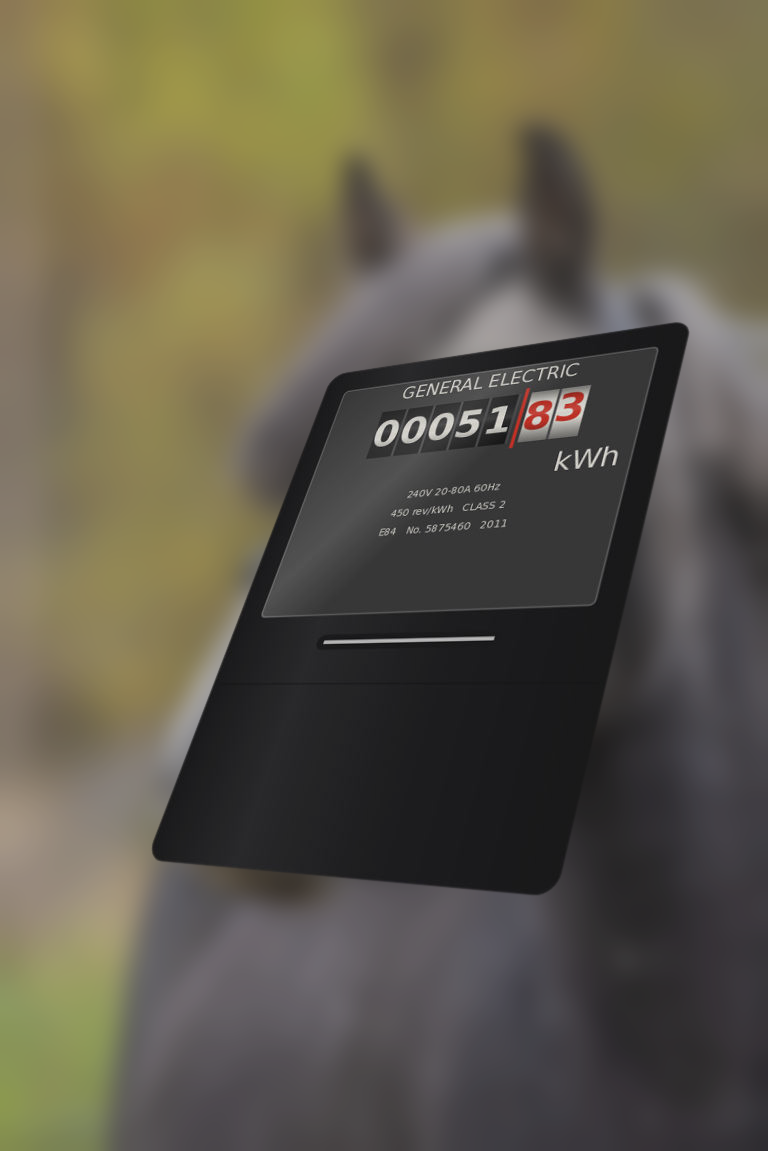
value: {"value": 51.83, "unit": "kWh"}
